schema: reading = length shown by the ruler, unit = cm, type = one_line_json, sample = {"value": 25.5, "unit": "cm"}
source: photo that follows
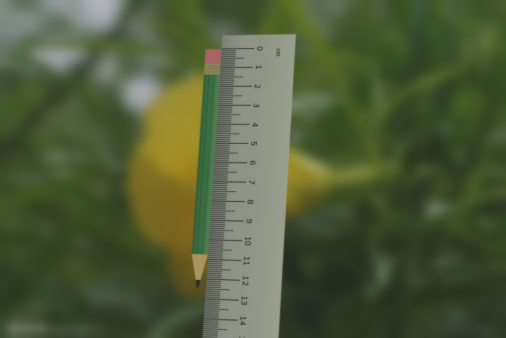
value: {"value": 12.5, "unit": "cm"}
